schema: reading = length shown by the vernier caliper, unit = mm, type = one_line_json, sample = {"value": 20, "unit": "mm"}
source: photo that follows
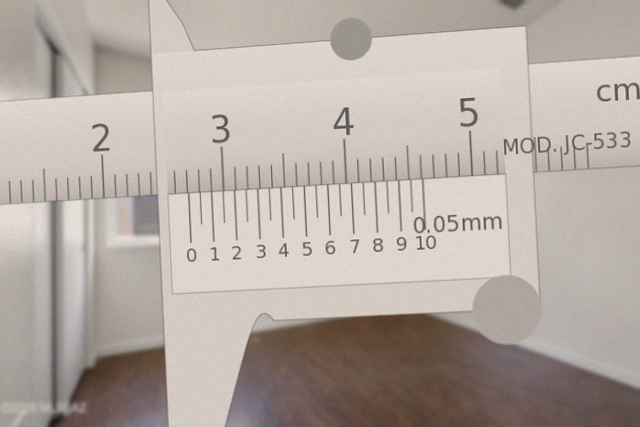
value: {"value": 27.1, "unit": "mm"}
